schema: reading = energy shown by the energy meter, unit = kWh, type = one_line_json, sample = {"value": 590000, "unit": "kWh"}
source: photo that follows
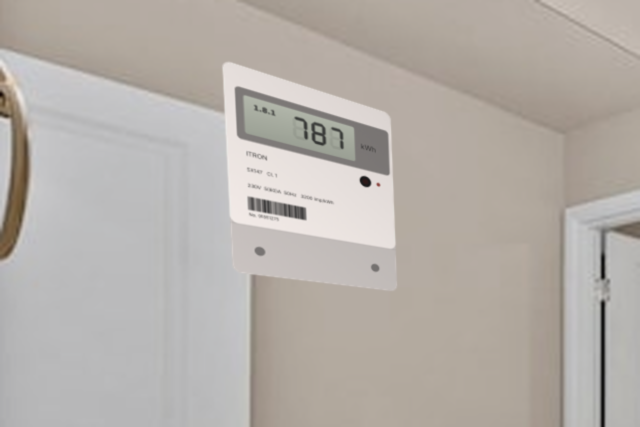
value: {"value": 787, "unit": "kWh"}
